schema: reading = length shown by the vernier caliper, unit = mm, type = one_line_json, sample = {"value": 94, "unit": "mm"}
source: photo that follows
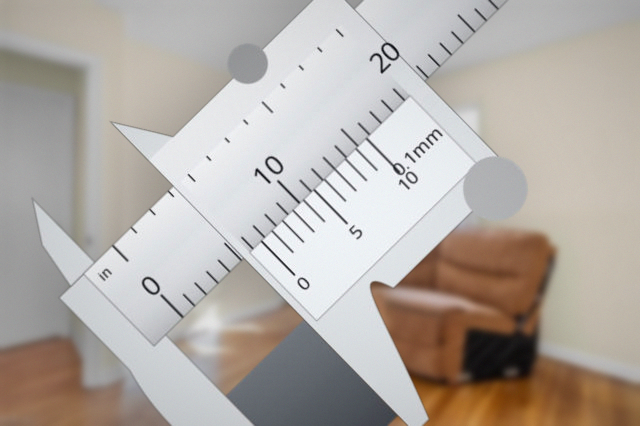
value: {"value": 6.7, "unit": "mm"}
